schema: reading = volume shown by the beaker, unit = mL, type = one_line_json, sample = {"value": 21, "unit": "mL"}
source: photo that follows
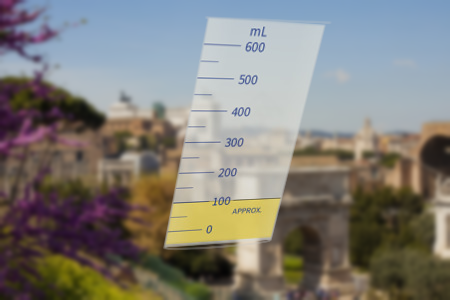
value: {"value": 100, "unit": "mL"}
